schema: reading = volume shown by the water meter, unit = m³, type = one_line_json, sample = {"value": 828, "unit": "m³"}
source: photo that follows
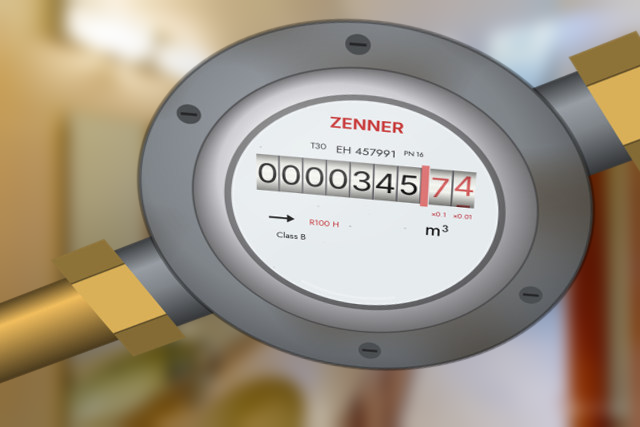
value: {"value": 345.74, "unit": "m³"}
